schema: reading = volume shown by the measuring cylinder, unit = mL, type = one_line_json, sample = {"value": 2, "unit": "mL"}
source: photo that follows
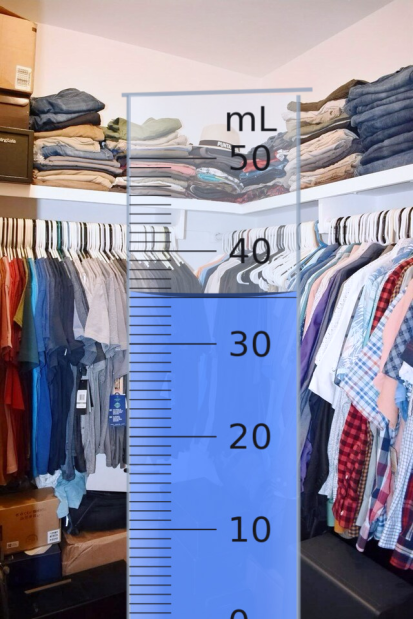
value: {"value": 35, "unit": "mL"}
